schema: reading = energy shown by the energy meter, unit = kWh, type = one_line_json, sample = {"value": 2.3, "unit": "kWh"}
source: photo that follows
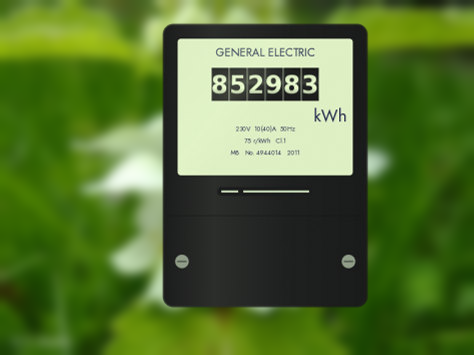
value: {"value": 852983, "unit": "kWh"}
